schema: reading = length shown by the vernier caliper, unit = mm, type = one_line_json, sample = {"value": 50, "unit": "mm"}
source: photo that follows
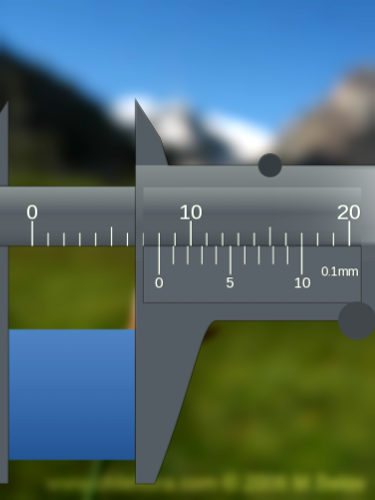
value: {"value": 8.0, "unit": "mm"}
